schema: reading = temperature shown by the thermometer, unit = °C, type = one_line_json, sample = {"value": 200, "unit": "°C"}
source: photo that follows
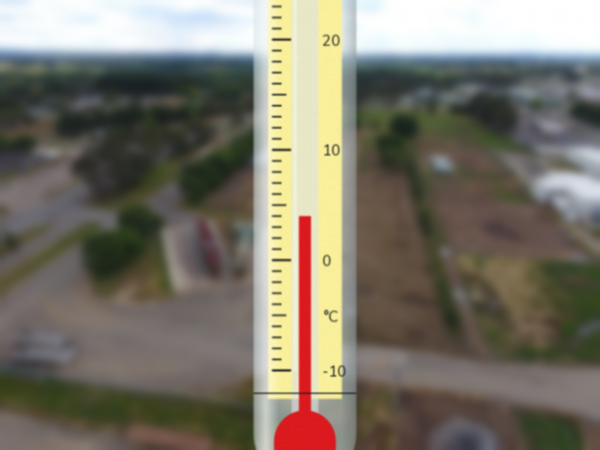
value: {"value": 4, "unit": "°C"}
